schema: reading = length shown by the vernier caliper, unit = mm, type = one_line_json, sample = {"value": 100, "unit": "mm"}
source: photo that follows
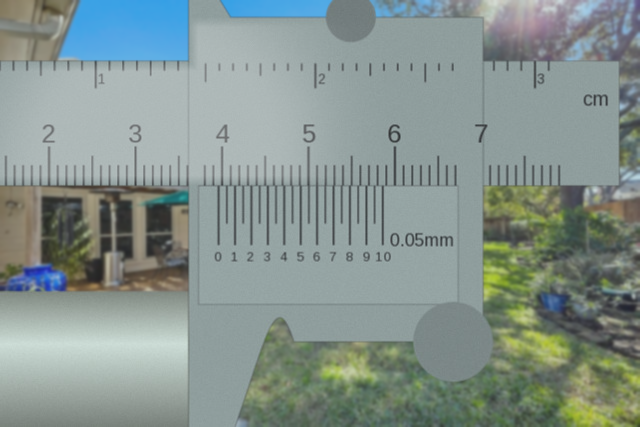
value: {"value": 39.6, "unit": "mm"}
